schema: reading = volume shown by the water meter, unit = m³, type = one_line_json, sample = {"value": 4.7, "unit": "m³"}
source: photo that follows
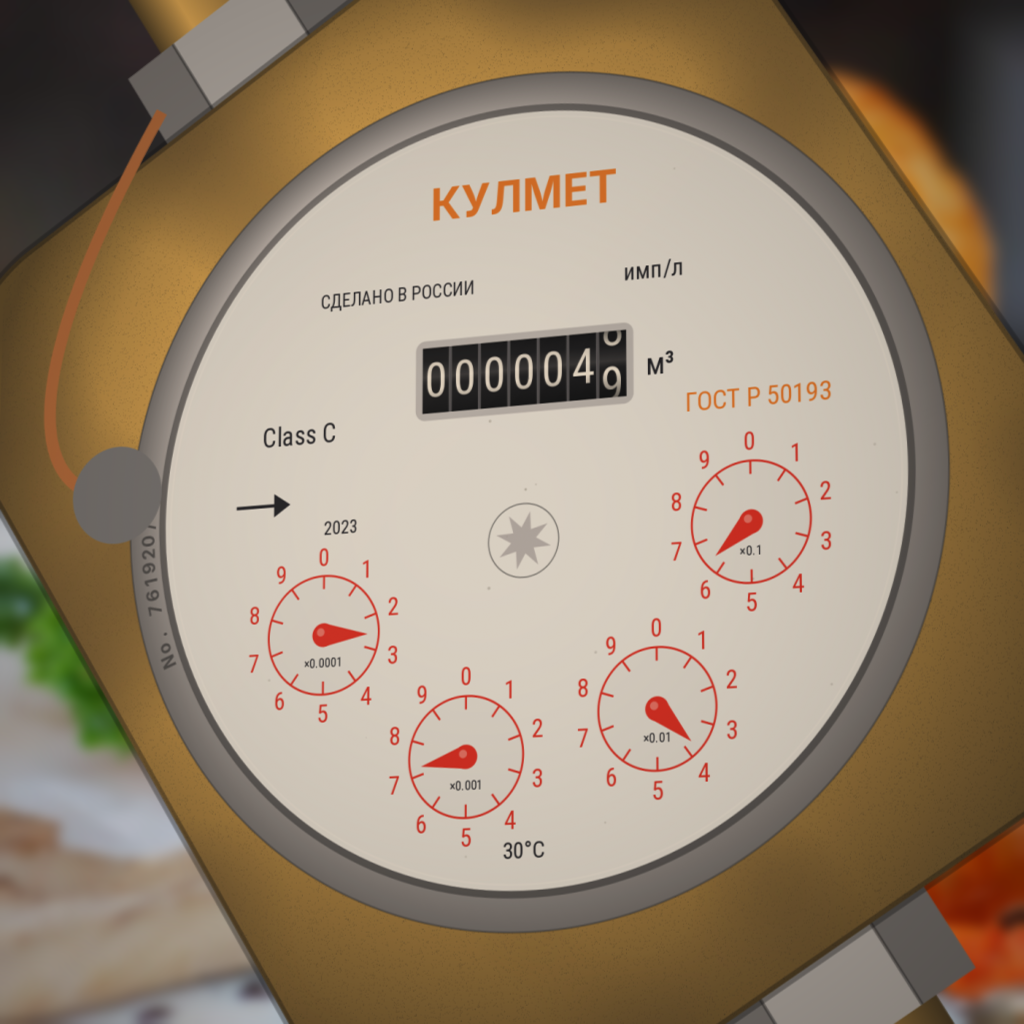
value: {"value": 48.6372, "unit": "m³"}
